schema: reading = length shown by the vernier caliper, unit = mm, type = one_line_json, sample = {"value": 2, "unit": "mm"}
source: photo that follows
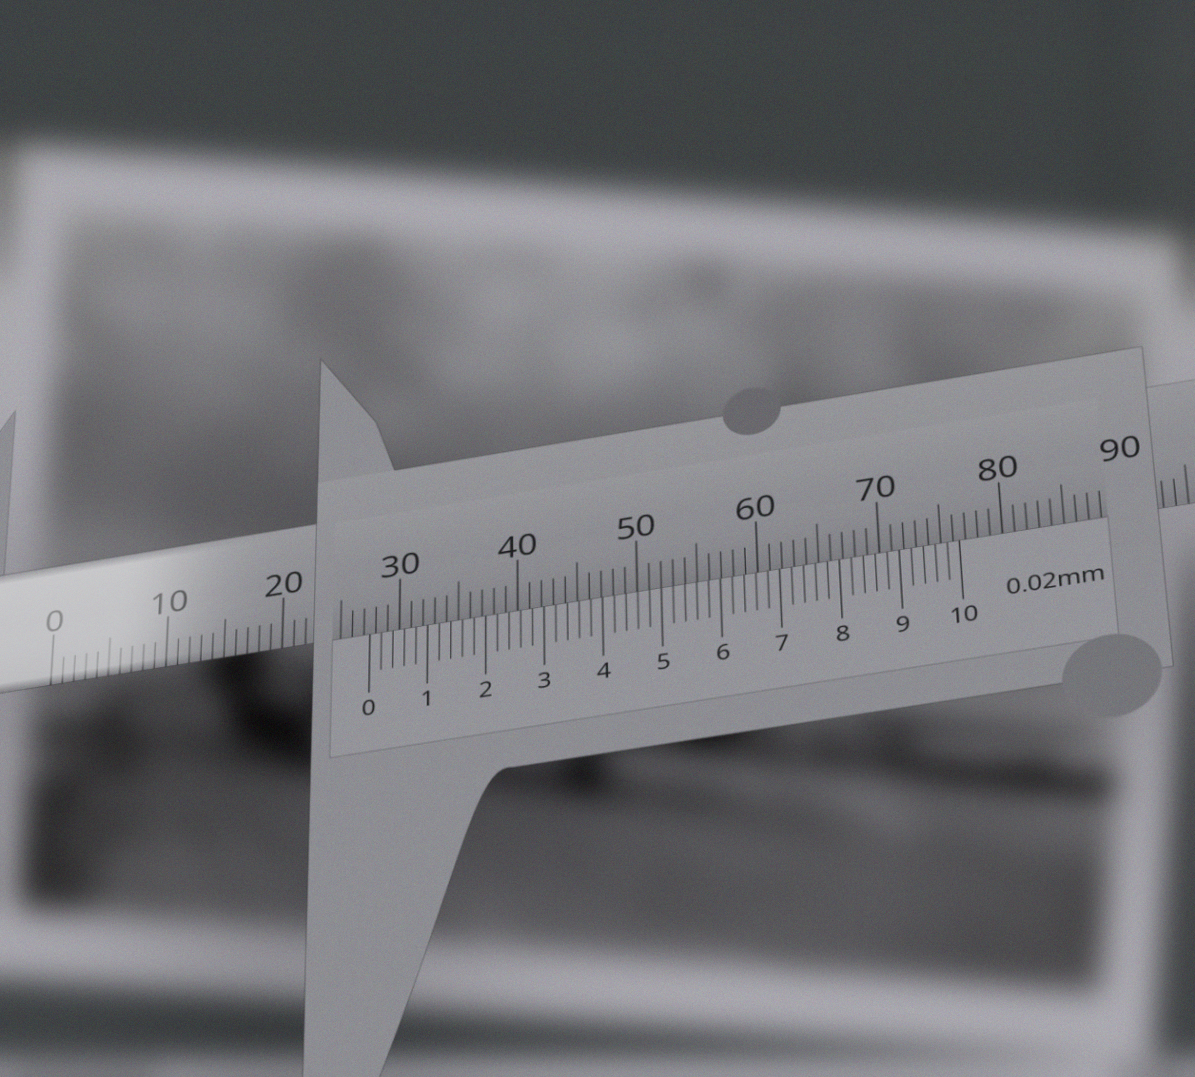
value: {"value": 27.5, "unit": "mm"}
